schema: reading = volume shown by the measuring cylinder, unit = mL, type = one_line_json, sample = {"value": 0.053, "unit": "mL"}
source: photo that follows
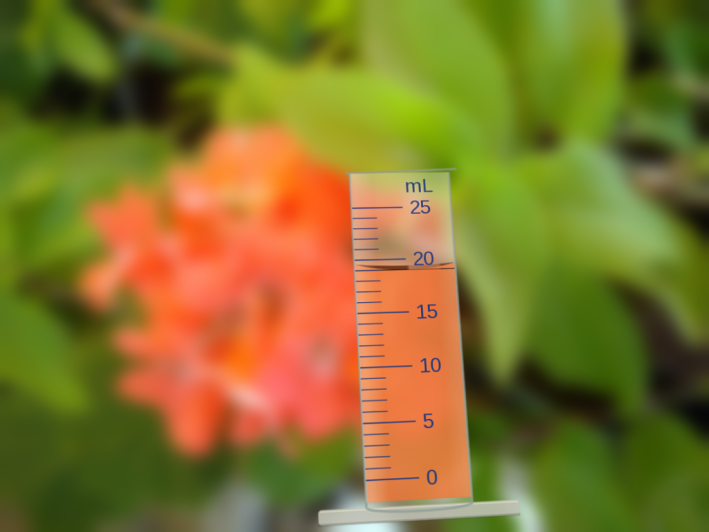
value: {"value": 19, "unit": "mL"}
